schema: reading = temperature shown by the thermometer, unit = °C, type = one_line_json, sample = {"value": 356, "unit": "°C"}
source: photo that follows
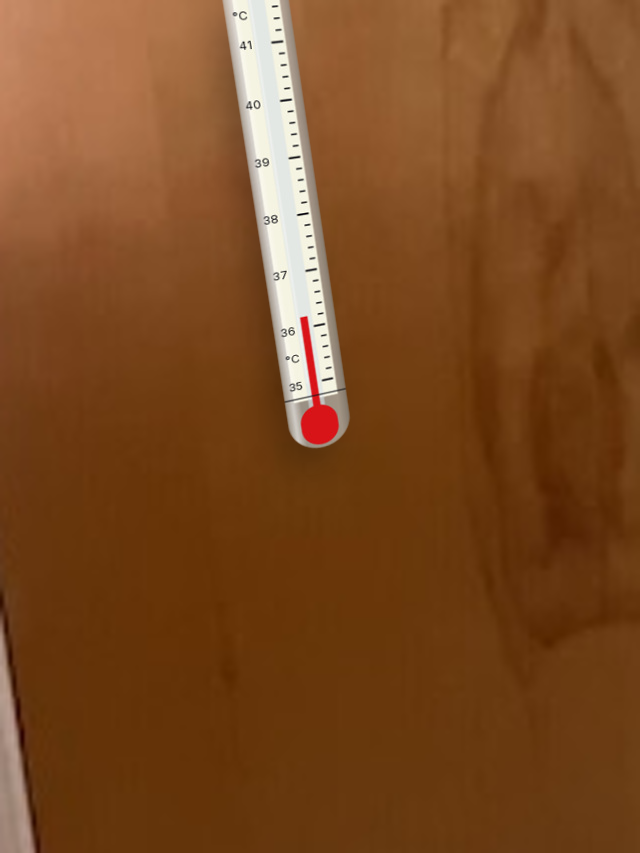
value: {"value": 36.2, "unit": "°C"}
